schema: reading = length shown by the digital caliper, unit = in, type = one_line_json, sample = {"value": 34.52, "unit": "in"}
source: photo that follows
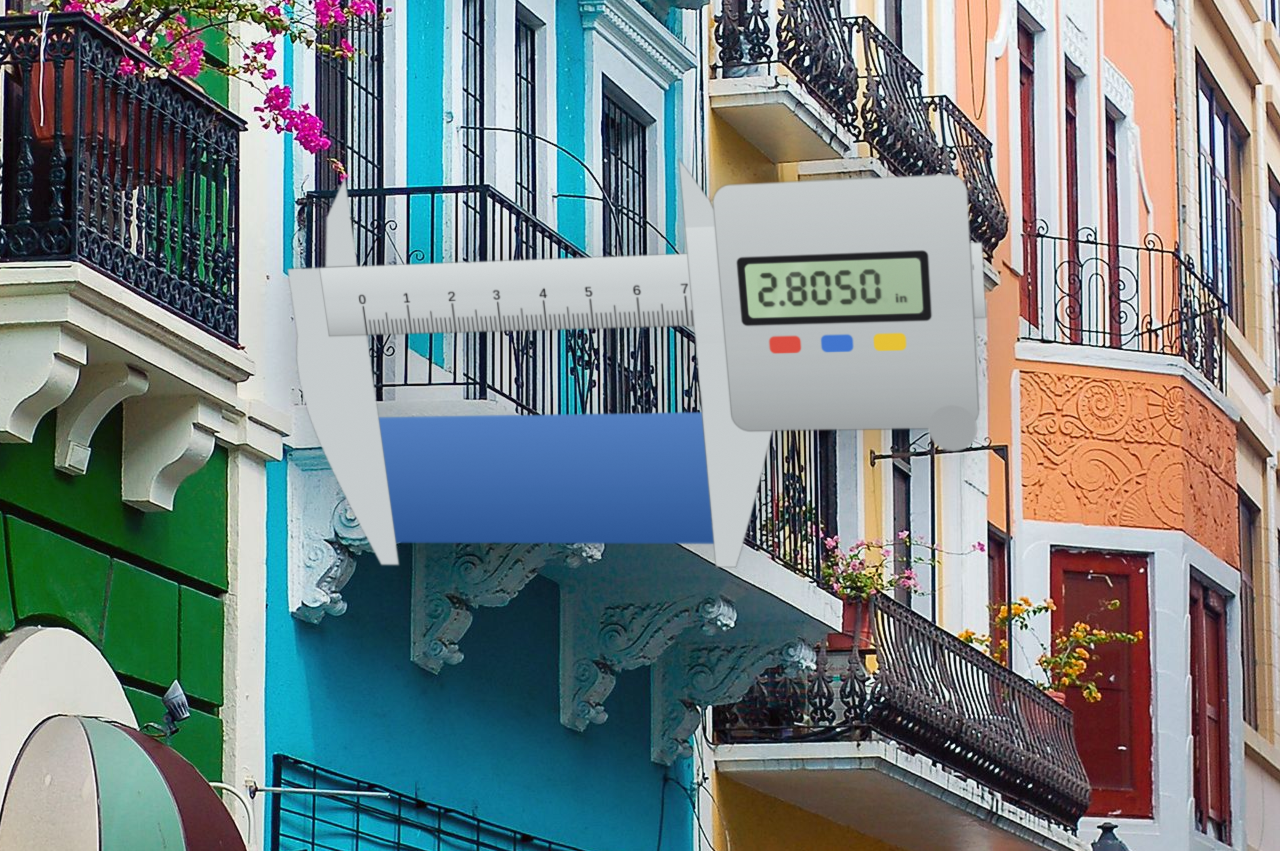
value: {"value": 2.8050, "unit": "in"}
